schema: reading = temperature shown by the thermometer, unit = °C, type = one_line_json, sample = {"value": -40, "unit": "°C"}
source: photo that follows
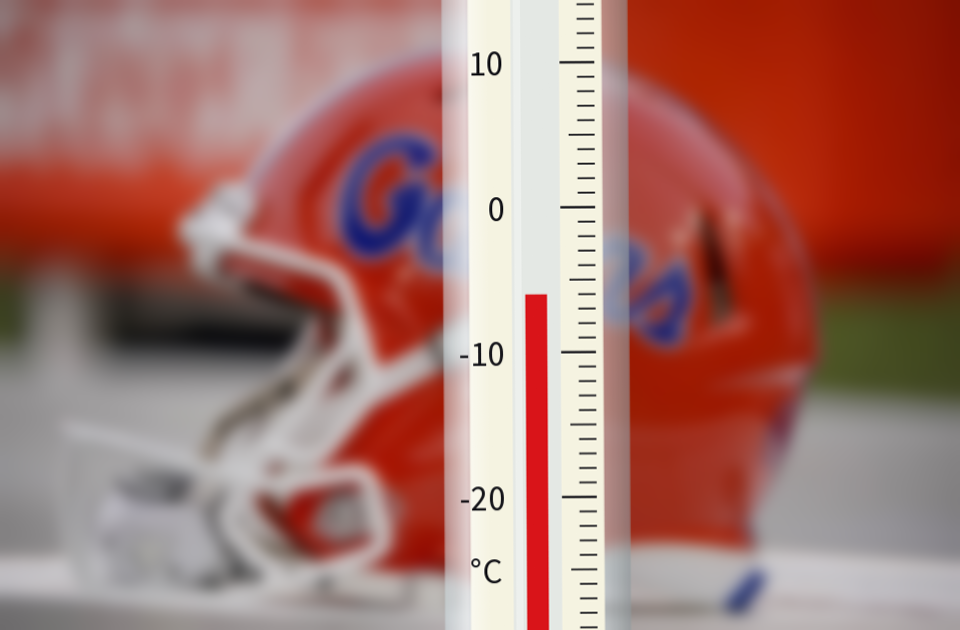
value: {"value": -6, "unit": "°C"}
